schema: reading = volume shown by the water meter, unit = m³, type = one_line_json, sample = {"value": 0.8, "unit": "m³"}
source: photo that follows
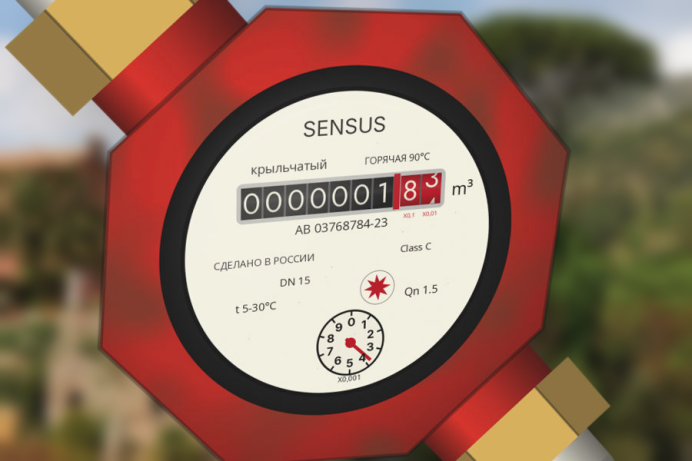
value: {"value": 1.833, "unit": "m³"}
